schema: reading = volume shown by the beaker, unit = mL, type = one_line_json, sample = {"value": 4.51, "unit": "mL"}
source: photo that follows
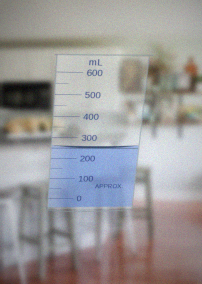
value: {"value": 250, "unit": "mL"}
